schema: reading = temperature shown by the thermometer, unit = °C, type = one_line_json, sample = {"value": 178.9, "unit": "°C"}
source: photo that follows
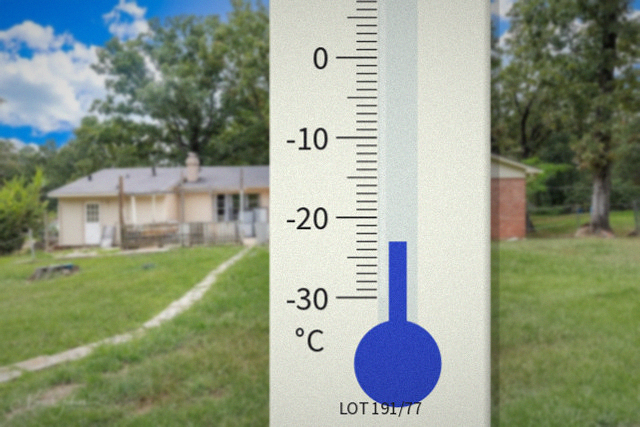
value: {"value": -23, "unit": "°C"}
